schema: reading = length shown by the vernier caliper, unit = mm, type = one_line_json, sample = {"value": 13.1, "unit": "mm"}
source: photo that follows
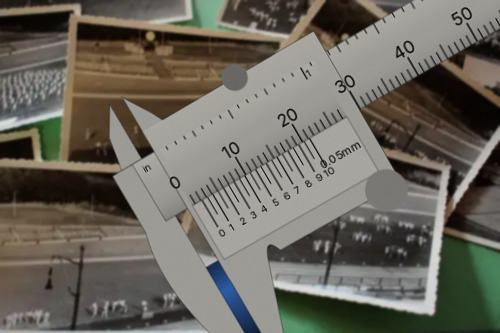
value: {"value": 2.2, "unit": "mm"}
